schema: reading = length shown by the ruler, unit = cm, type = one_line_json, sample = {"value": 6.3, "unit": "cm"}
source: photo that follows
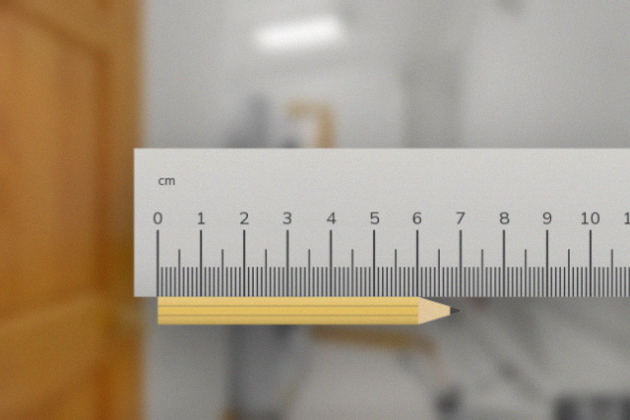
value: {"value": 7, "unit": "cm"}
